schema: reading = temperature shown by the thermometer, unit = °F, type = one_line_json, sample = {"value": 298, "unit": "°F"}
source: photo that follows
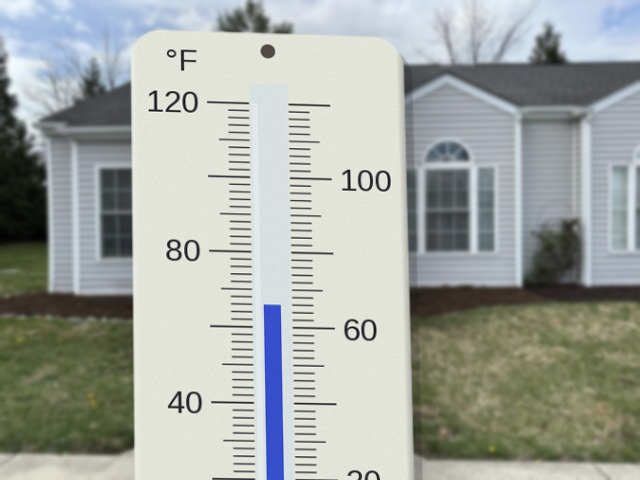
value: {"value": 66, "unit": "°F"}
